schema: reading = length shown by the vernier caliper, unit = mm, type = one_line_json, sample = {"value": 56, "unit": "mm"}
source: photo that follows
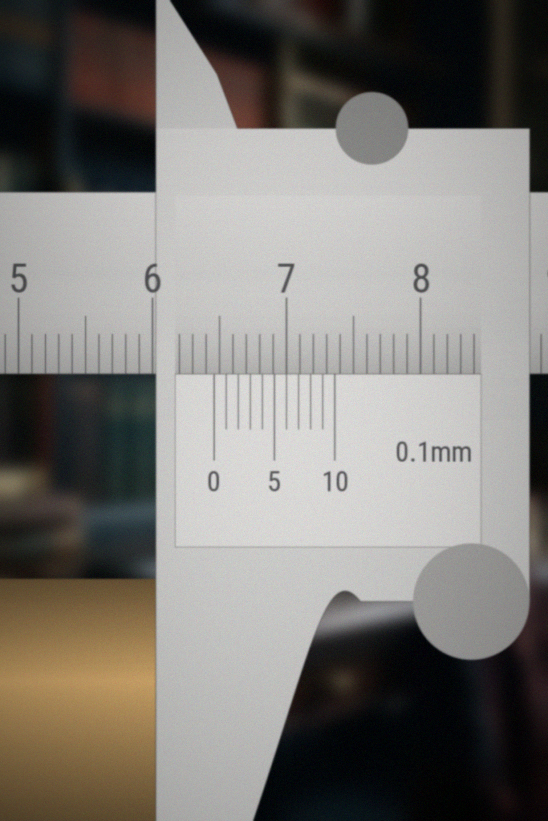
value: {"value": 64.6, "unit": "mm"}
